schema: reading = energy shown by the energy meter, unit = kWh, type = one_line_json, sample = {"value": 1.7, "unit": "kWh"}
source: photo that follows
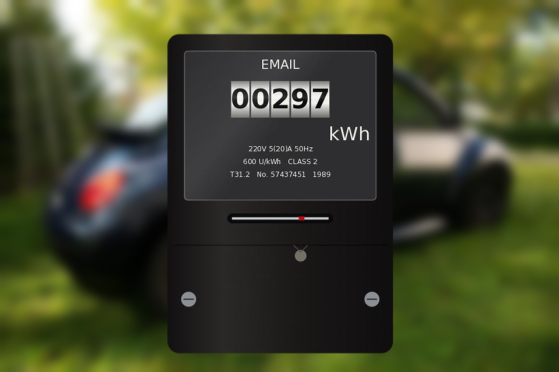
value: {"value": 297, "unit": "kWh"}
